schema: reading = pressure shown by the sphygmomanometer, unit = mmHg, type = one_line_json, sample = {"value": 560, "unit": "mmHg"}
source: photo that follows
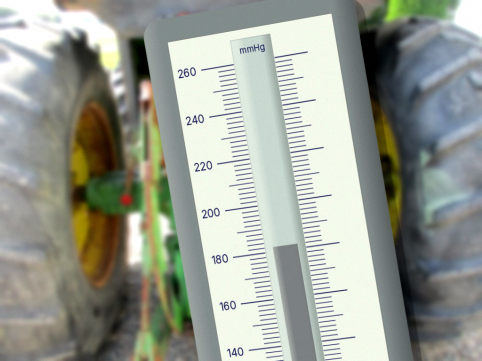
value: {"value": 182, "unit": "mmHg"}
